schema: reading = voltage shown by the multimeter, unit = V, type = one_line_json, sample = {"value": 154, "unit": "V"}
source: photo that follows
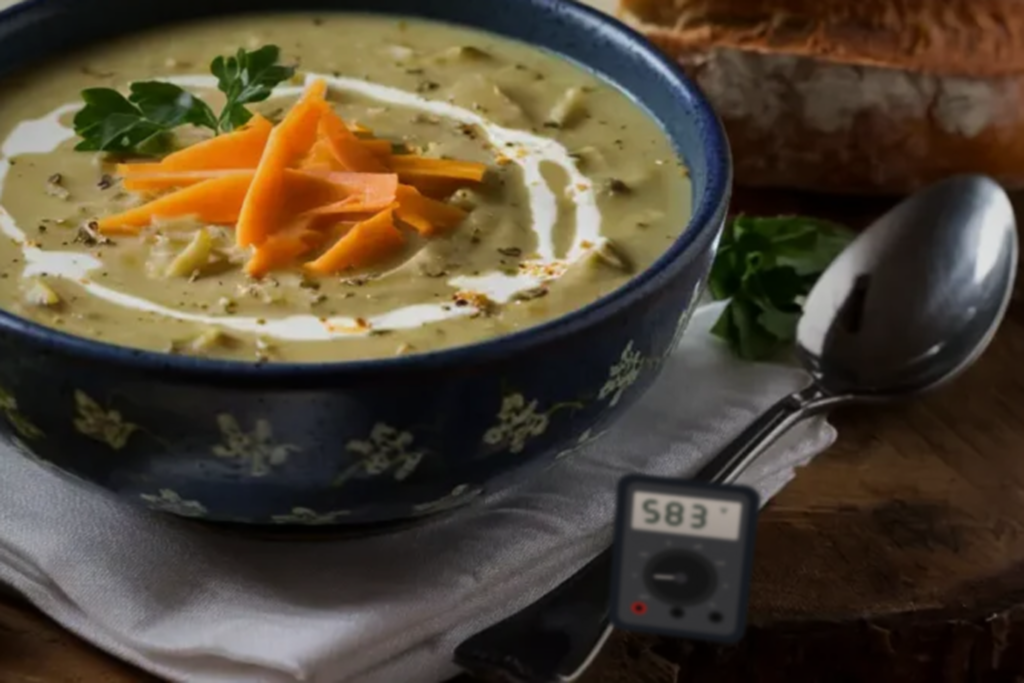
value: {"value": 583, "unit": "V"}
